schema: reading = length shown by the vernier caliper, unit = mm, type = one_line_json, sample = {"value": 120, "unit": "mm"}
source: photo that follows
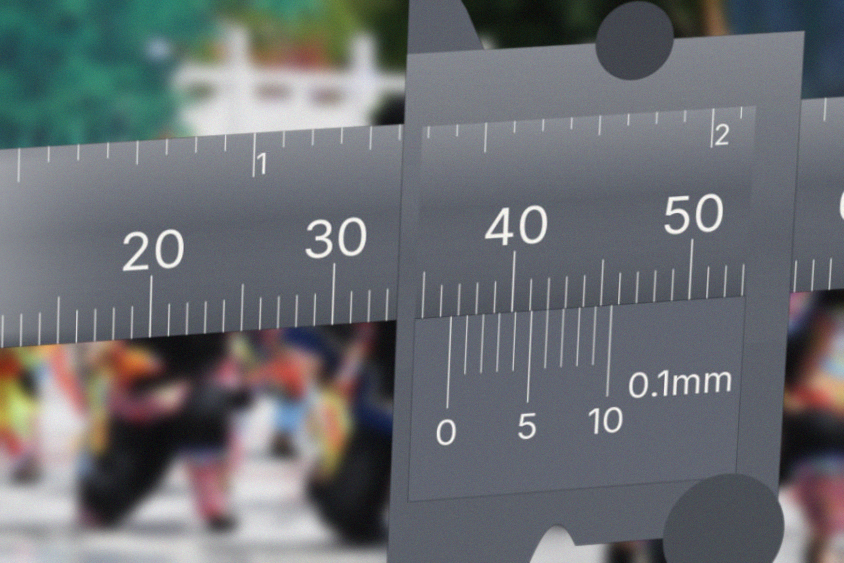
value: {"value": 36.6, "unit": "mm"}
